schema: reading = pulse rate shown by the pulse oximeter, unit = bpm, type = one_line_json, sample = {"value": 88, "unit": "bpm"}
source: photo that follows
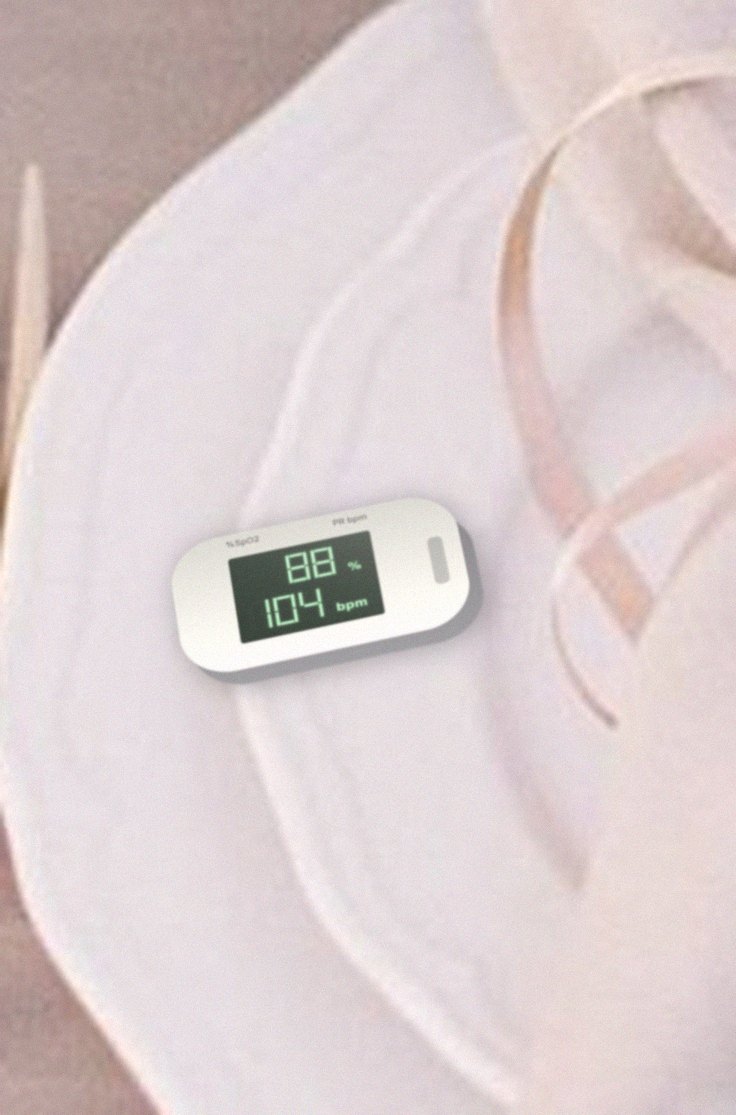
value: {"value": 104, "unit": "bpm"}
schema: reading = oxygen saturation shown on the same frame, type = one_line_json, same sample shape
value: {"value": 88, "unit": "%"}
